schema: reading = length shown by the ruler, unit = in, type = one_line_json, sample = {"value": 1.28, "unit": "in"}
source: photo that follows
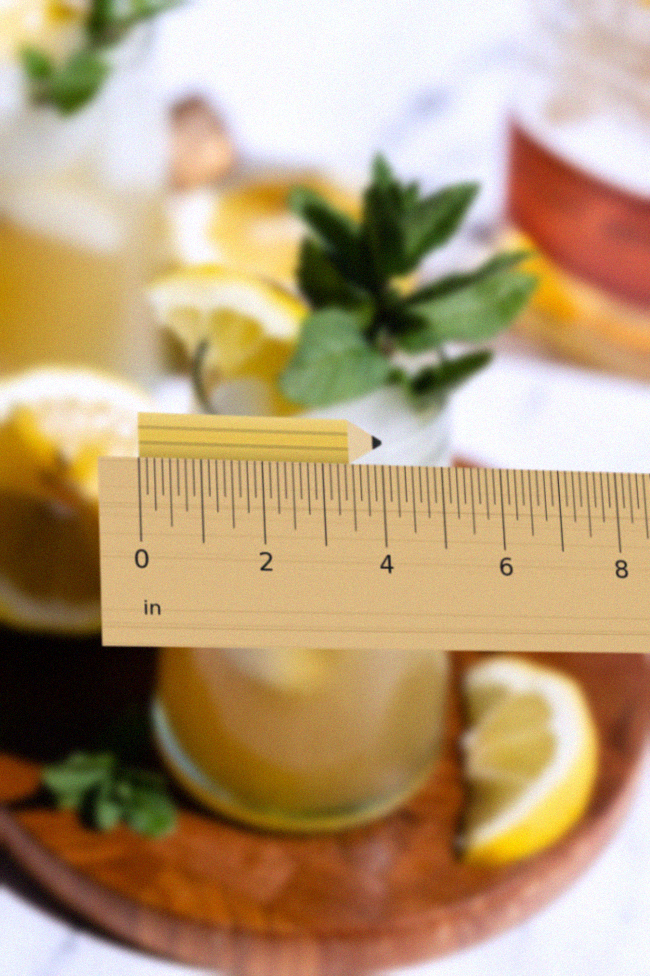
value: {"value": 4, "unit": "in"}
